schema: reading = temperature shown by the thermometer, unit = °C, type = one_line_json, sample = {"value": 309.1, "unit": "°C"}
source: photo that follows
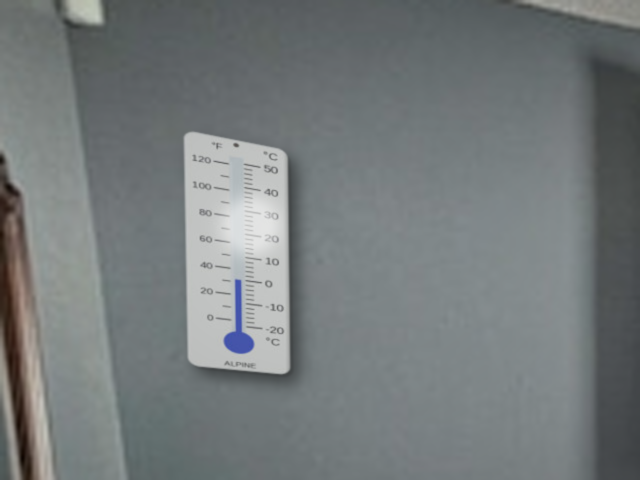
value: {"value": 0, "unit": "°C"}
